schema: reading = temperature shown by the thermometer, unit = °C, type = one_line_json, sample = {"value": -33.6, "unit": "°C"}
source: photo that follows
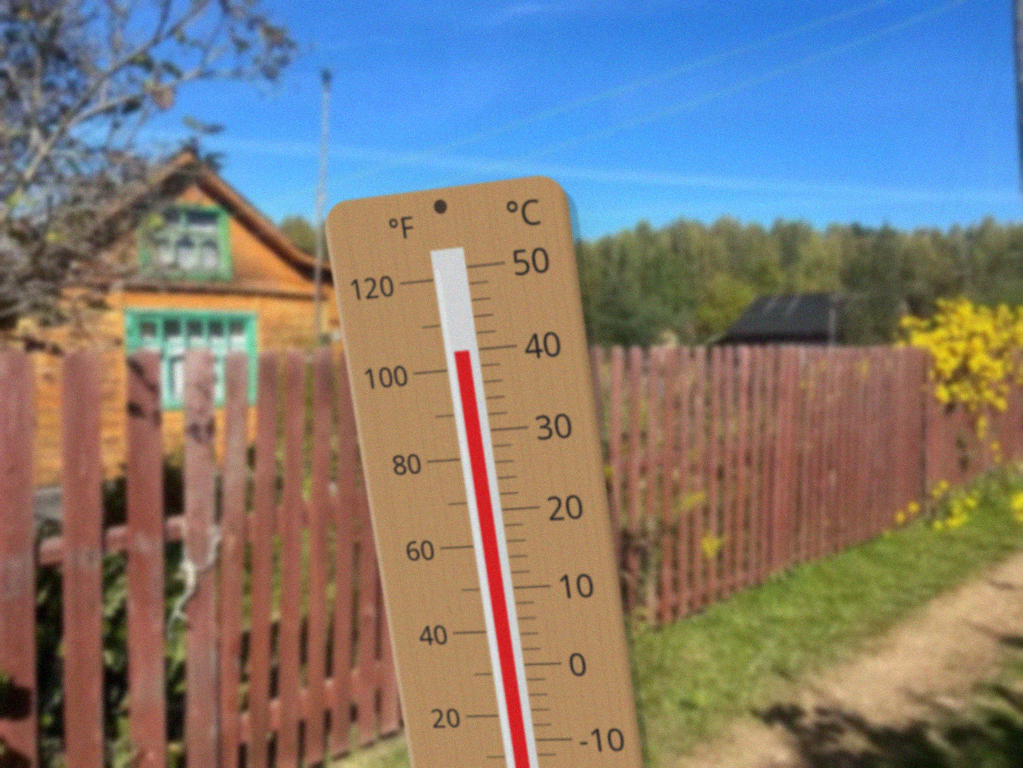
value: {"value": 40, "unit": "°C"}
